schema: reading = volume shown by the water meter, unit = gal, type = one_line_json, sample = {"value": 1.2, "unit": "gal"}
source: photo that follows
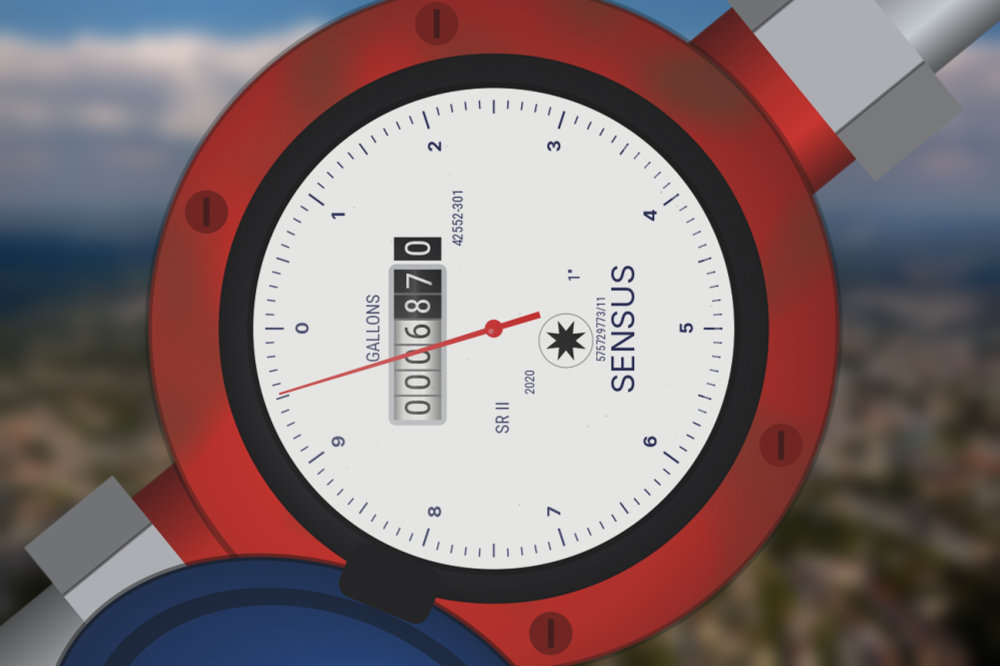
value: {"value": 6869.5, "unit": "gal"}
